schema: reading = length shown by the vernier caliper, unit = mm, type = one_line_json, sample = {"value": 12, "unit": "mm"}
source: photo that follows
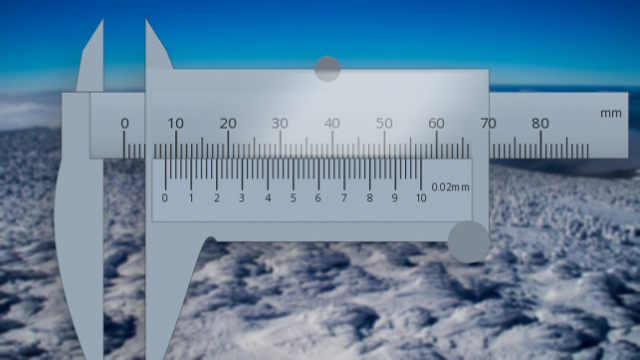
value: {"value": 8.0, "unit": "mm"}
